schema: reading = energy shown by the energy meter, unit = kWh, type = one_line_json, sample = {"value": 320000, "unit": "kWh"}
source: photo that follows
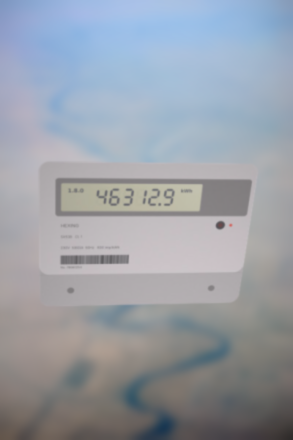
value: {"value": 46312.9, "unit": "kWh"}
